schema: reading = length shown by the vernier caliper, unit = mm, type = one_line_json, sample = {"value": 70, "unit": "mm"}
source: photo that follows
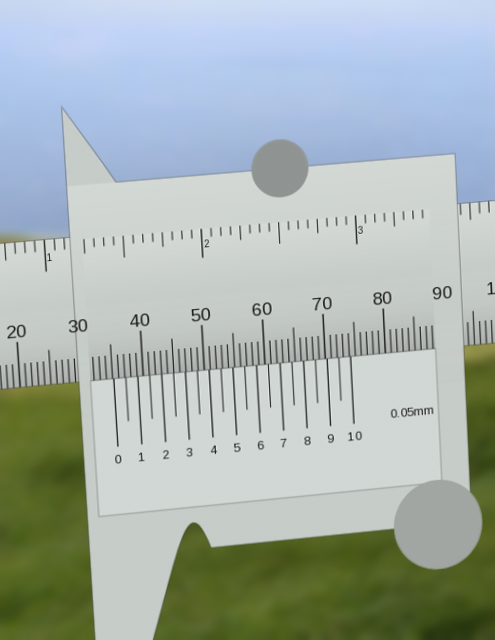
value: {"value": 35.2, "unit": "mm"}
